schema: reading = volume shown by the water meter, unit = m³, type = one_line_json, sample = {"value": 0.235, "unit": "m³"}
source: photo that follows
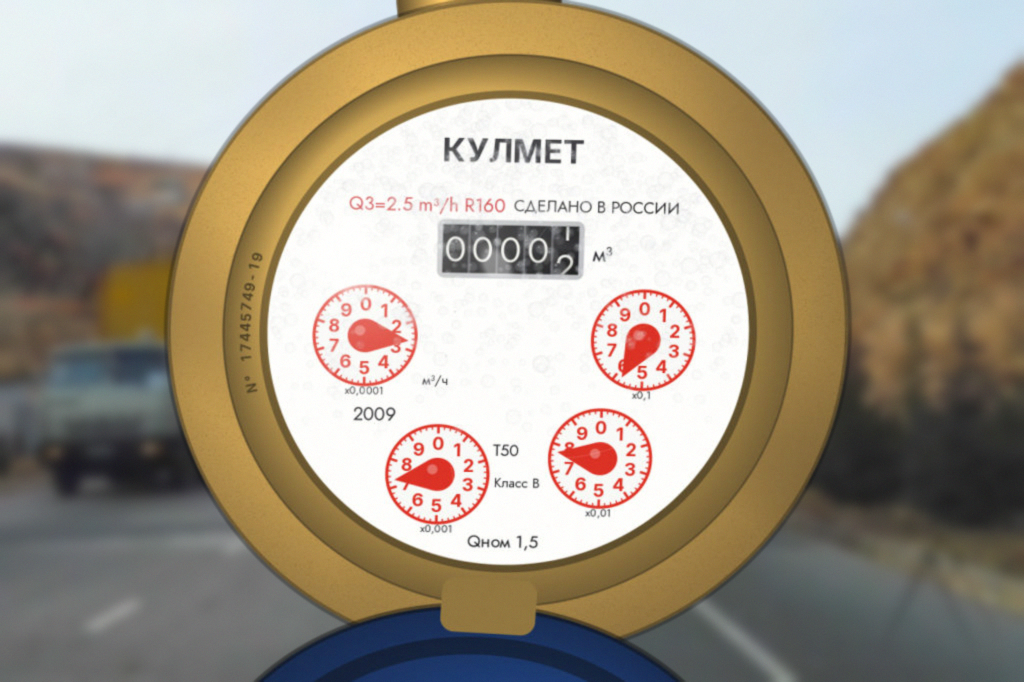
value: {"value": 1.5772, "unit": "m³"}
